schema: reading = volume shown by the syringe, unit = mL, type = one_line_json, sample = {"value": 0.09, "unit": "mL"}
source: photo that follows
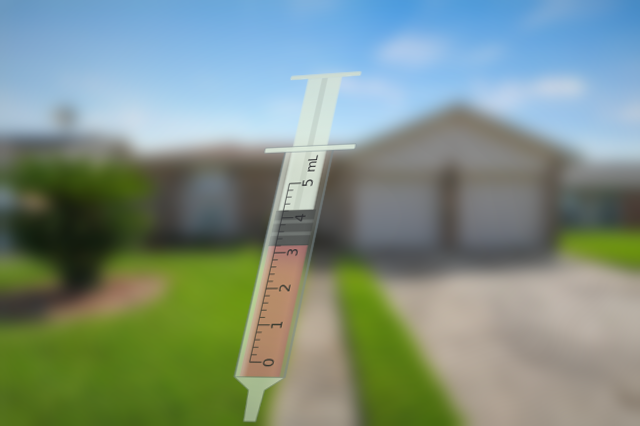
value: {"value": 3.2, "unit": "mL"}
